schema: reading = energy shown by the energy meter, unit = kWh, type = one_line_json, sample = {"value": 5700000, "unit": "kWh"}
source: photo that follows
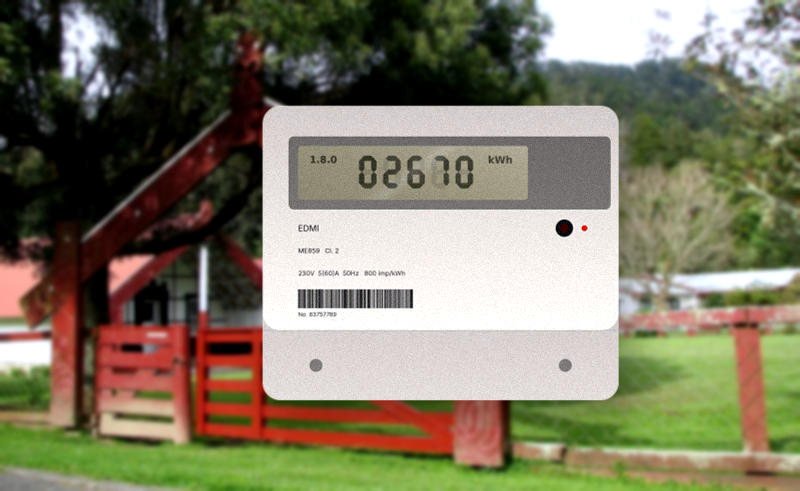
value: {"value": 2670, "unit": "kWh"}
